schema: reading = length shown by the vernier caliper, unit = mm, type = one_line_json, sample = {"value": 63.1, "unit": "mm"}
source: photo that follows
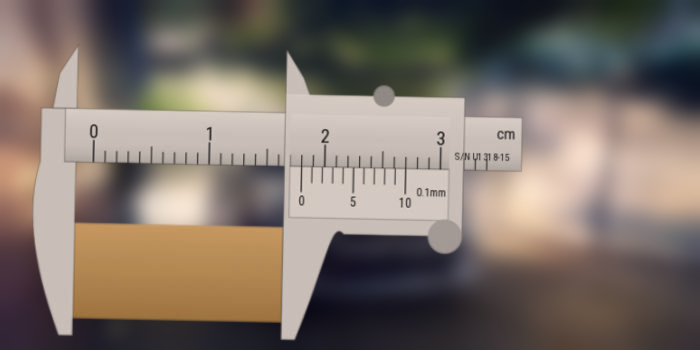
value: {"value": 18.0, "unit": "mm"}
